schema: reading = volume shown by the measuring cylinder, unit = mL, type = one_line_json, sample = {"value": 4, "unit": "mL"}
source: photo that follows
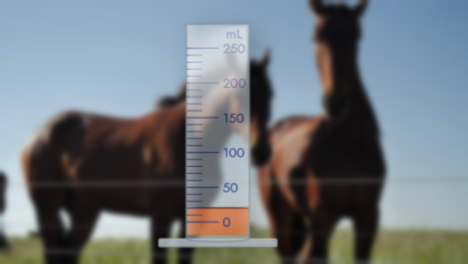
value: {"value": 20, "unit": "mL"}
